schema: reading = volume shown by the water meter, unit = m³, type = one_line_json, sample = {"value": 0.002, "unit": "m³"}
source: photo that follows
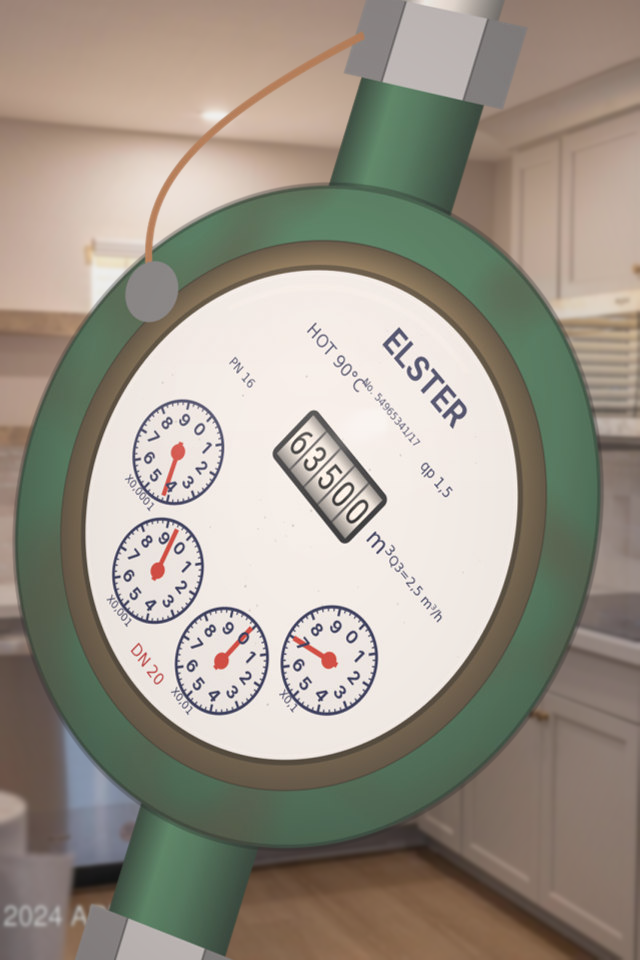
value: {"value": 63500.6994, "unit": "m³"}
